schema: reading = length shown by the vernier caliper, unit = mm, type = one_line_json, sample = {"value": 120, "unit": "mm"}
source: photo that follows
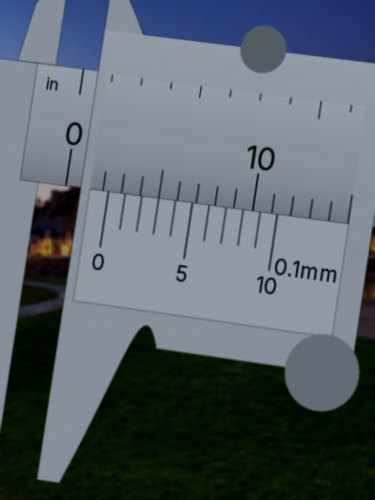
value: {"value": 2.3, "unit": "mm"}
